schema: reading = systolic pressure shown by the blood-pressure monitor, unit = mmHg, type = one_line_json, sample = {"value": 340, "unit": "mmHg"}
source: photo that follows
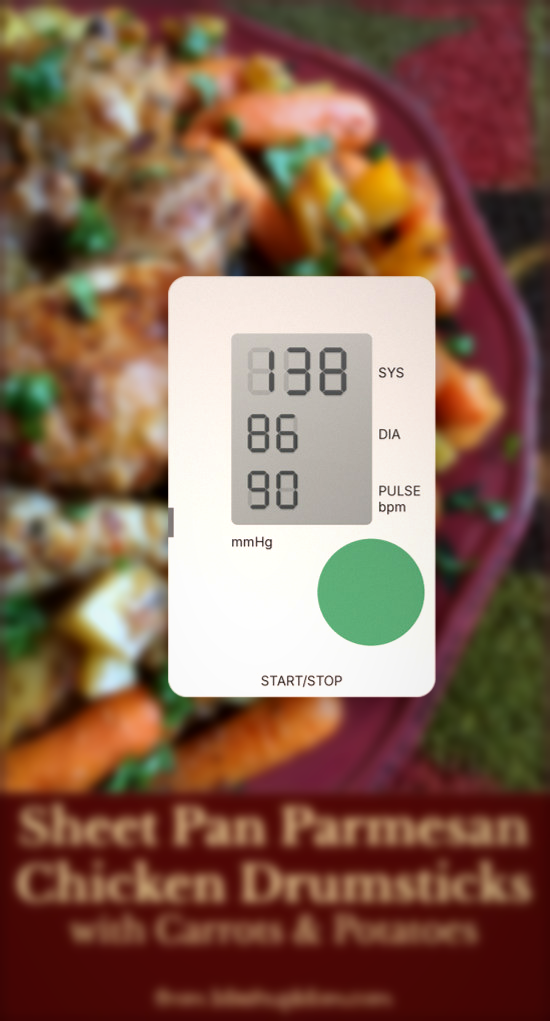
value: {"value": 138, "unit": "mmHg"}
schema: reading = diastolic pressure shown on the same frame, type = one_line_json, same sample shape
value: {"value": 86, "unit": "mmHg"}
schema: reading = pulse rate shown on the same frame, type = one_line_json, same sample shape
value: {"value": 90, "unit": "bpm"}
